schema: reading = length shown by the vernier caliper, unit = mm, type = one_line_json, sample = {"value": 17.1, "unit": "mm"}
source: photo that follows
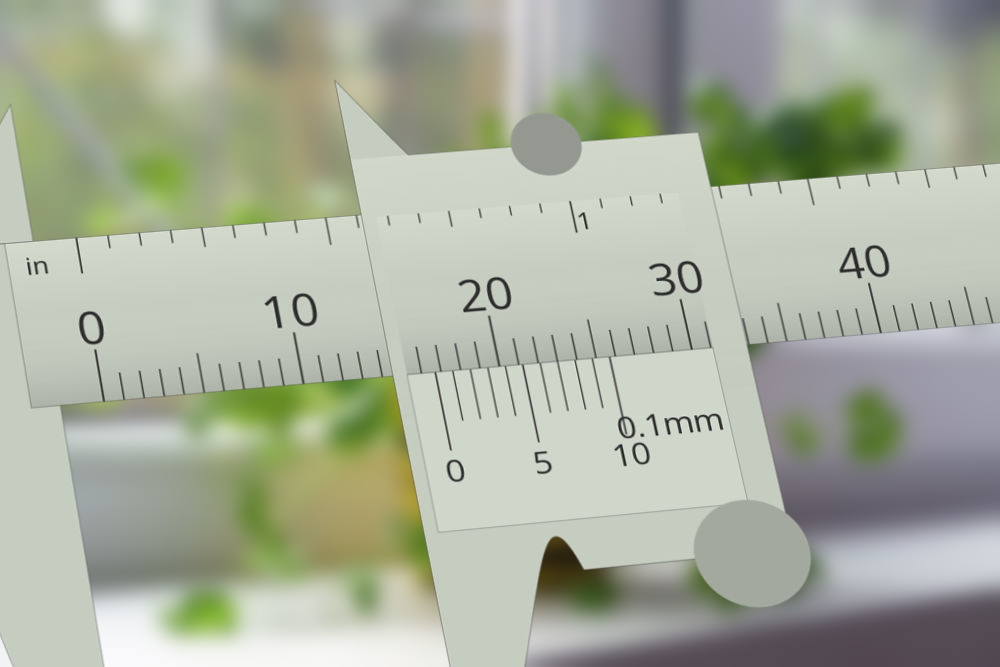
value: {"value": 16.7, "unit": "mm"}
